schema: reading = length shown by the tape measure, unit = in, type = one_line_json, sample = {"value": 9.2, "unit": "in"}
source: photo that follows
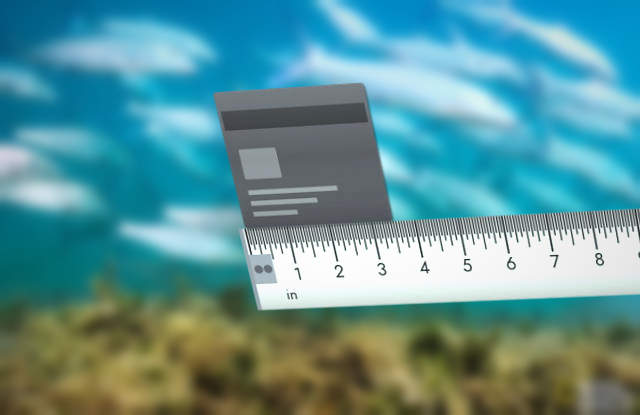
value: {"value": 3.5, "unit": "in"}
